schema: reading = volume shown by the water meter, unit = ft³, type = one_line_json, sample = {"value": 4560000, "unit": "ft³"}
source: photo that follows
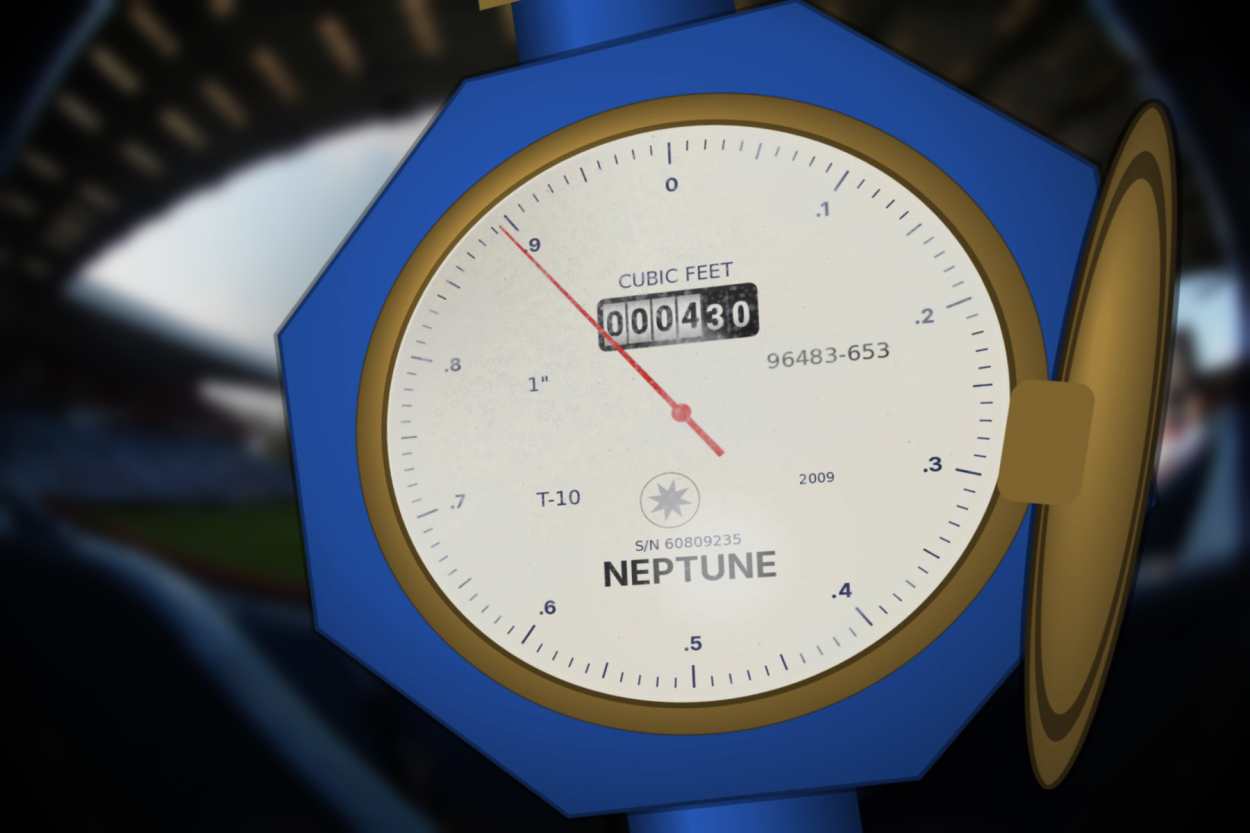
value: {"value": 429.89, "unit": "ft³"}
